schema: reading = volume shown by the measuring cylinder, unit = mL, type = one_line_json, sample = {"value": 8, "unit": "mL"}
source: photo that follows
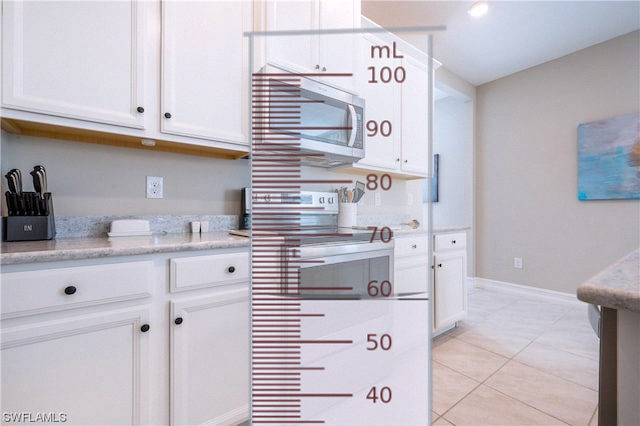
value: {"value": 58, "unit": "mL"}
